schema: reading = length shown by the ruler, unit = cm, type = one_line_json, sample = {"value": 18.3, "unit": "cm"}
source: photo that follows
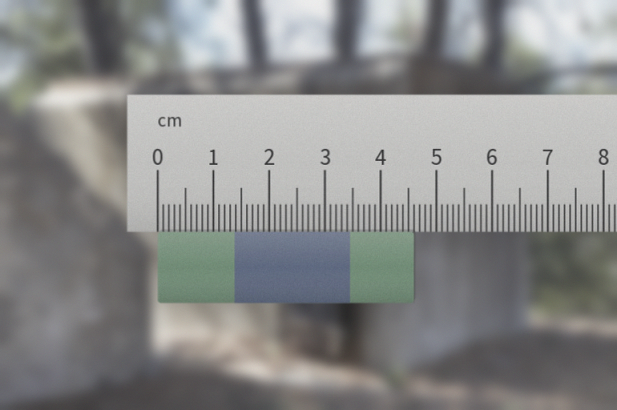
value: {"value": 4.6, "unit": "cm"}
